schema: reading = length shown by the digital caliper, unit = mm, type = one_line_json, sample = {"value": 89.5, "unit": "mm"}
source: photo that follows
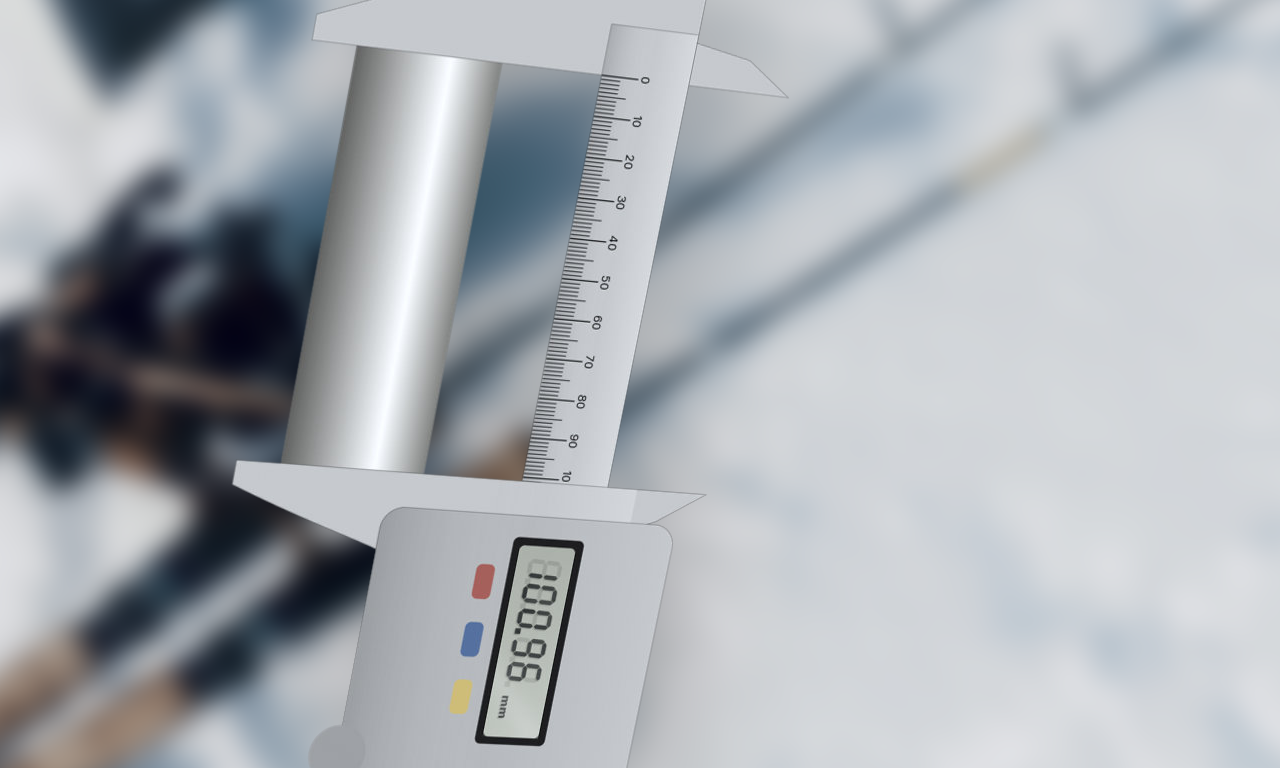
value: {"value": 100.96, "unit": "mm"}
